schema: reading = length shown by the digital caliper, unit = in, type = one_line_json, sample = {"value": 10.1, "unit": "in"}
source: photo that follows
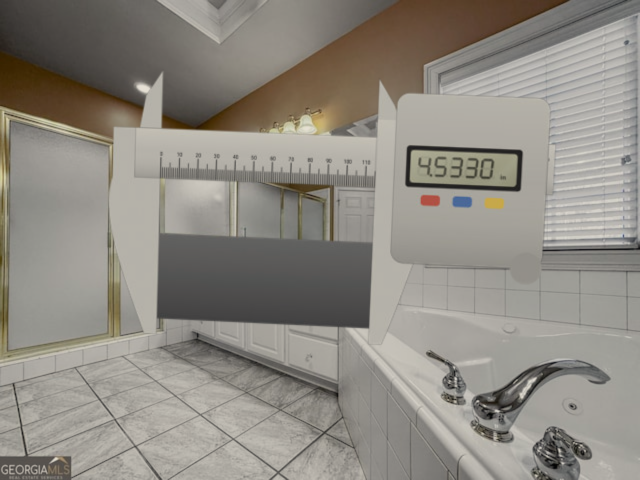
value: {"value": 4.5330, "unit": "in"}
